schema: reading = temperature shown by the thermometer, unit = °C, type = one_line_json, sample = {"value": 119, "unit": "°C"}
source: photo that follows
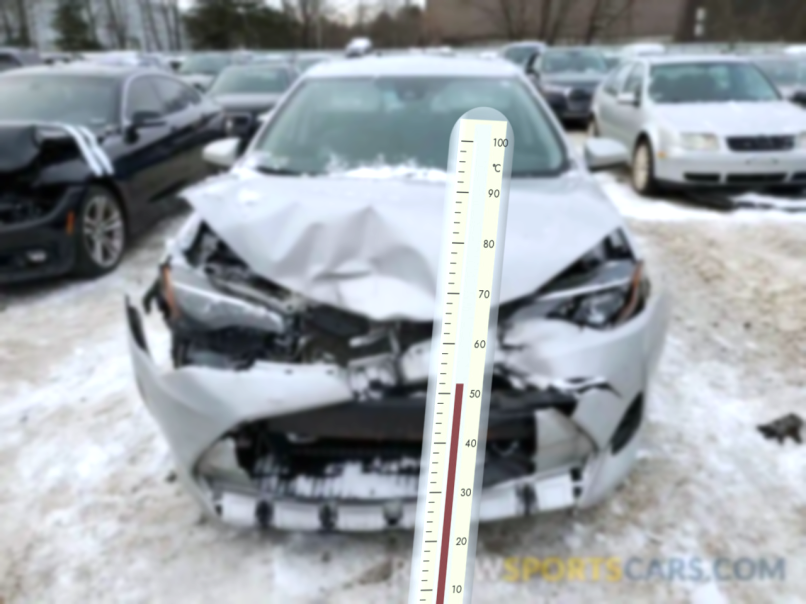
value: {"value": 52, "unit": "°C"}
